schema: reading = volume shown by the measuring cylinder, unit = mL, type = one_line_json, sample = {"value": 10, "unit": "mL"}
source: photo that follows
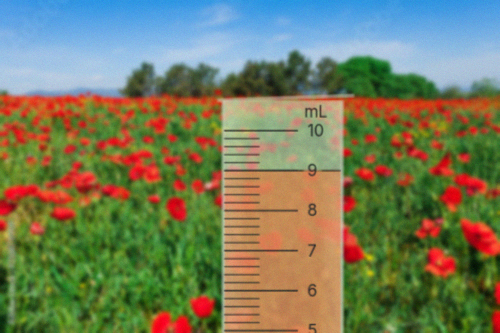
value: {"value": 9, "unit": "mL"}
